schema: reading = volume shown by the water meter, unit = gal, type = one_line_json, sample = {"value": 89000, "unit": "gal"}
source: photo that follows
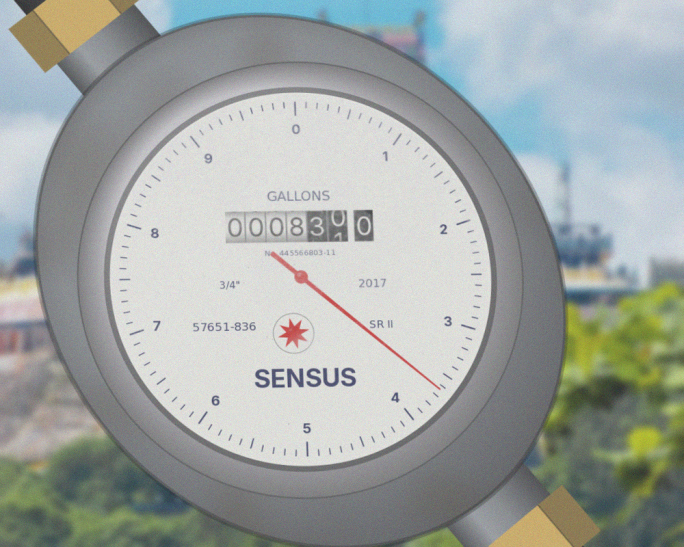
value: {"value": 8303.6, "unit": "gal"}
